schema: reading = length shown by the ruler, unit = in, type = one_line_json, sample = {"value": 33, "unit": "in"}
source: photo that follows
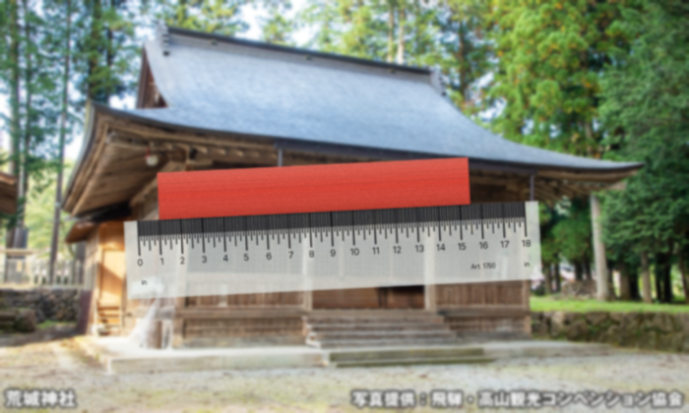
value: {"value": 14.5, "unit": "in"}
